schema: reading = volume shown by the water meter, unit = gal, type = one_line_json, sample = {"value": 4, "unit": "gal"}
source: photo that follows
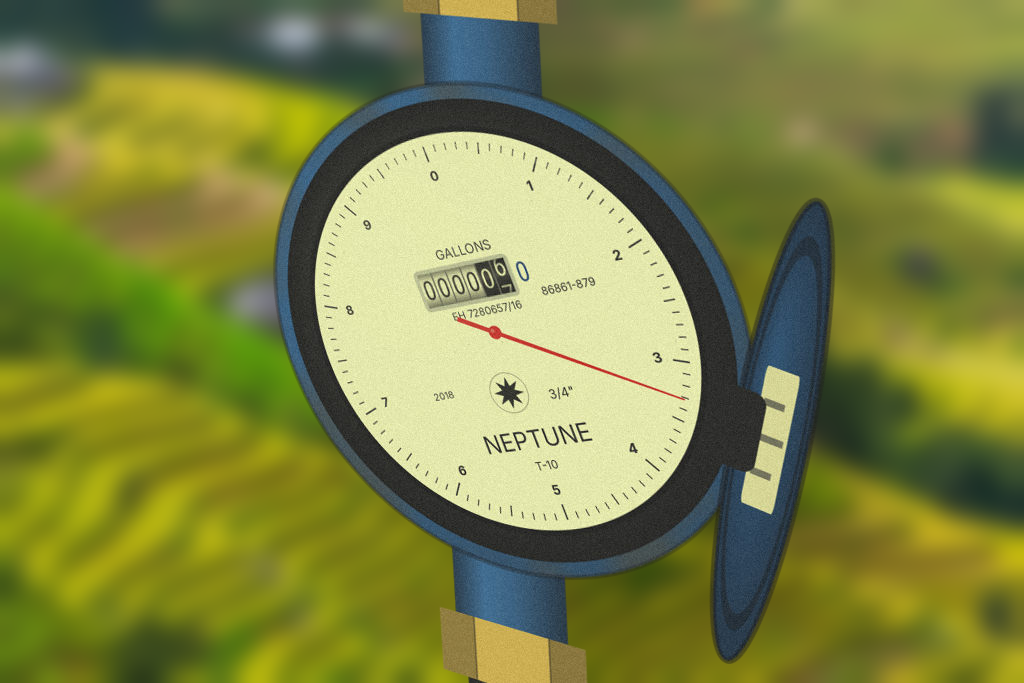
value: {"value": 63.3, "unit": "gal"}
